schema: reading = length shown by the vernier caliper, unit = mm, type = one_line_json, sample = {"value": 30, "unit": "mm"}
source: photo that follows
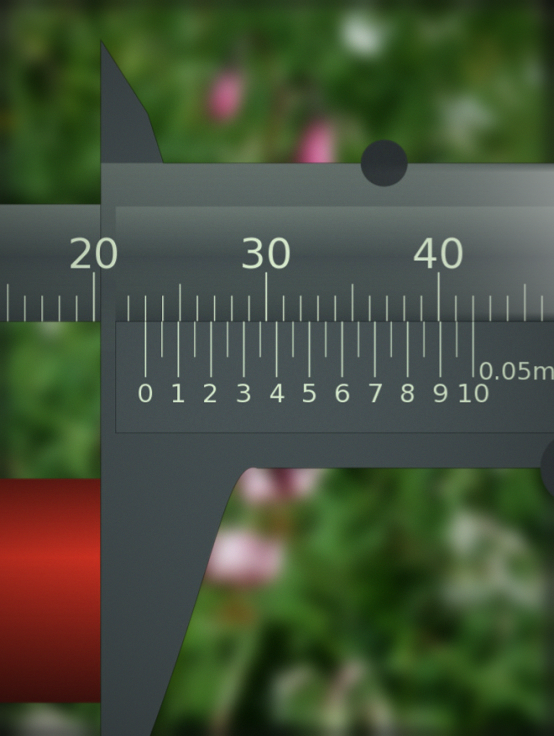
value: {"value": 23.0, "unit": "mm"}
